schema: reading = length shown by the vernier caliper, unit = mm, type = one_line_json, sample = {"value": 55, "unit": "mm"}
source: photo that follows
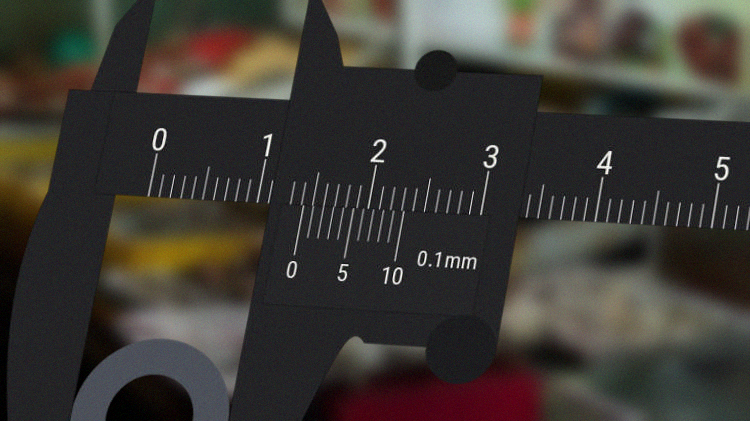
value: {"value": 14.2, "unit": "mm"}
